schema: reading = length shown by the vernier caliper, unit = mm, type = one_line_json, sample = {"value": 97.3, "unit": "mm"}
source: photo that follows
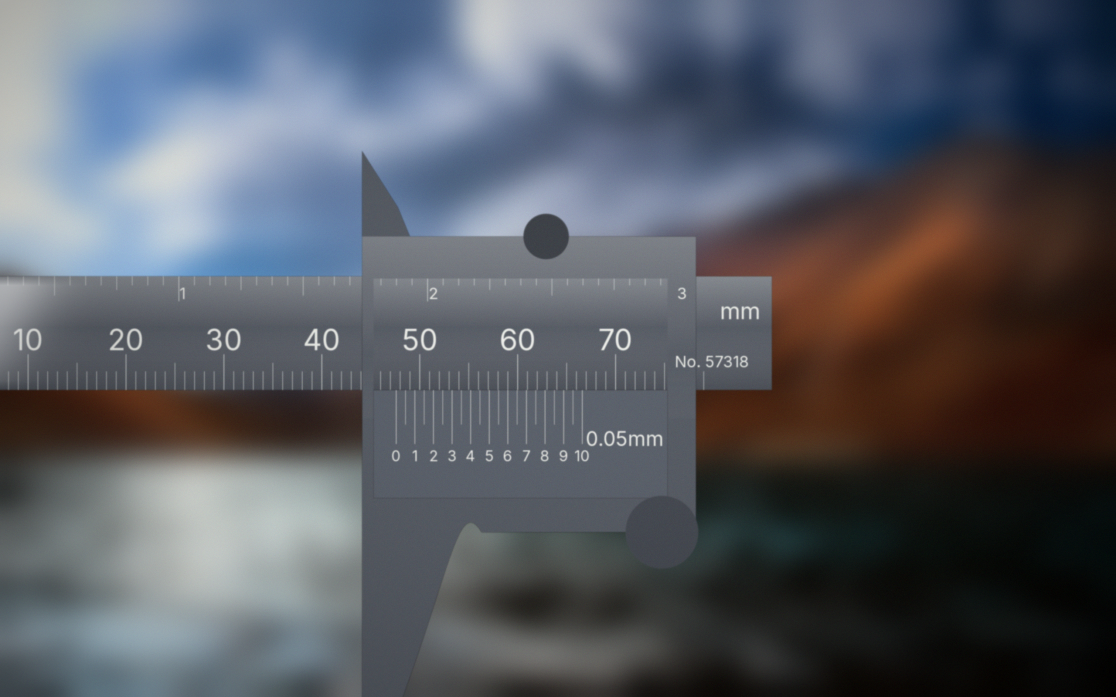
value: {"value": 47.6, "unit": "mm"}
